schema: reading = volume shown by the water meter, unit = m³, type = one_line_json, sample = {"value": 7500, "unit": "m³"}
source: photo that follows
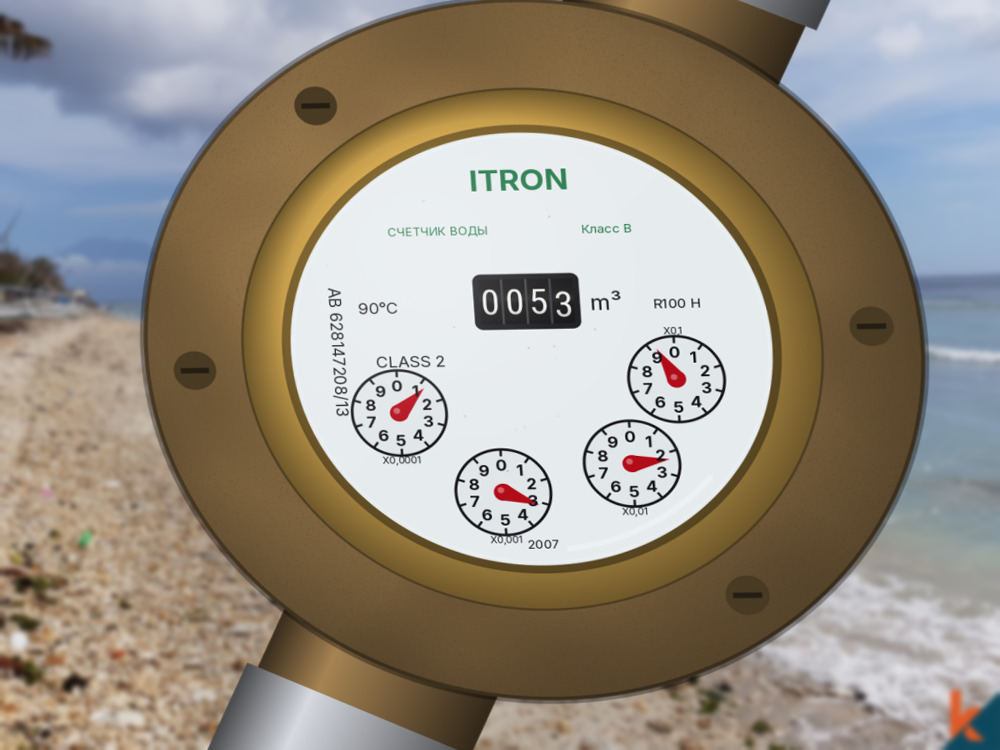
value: {"value": 52.9231, "unit": "m³"}
